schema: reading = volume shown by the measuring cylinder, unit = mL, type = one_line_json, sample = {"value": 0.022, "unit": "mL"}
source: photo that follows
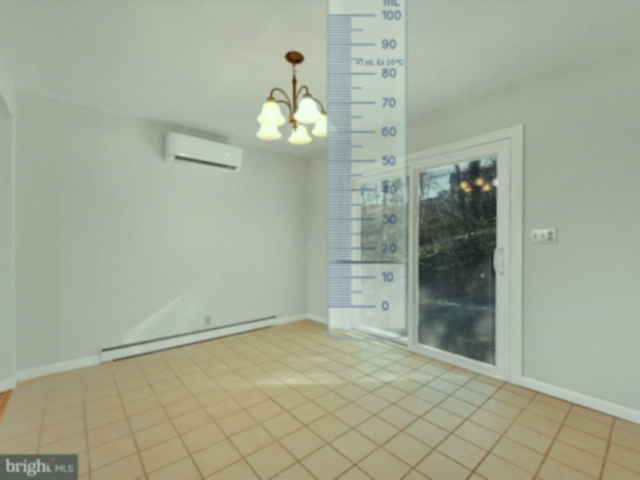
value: {"value": 15, "unit": "mL"}
